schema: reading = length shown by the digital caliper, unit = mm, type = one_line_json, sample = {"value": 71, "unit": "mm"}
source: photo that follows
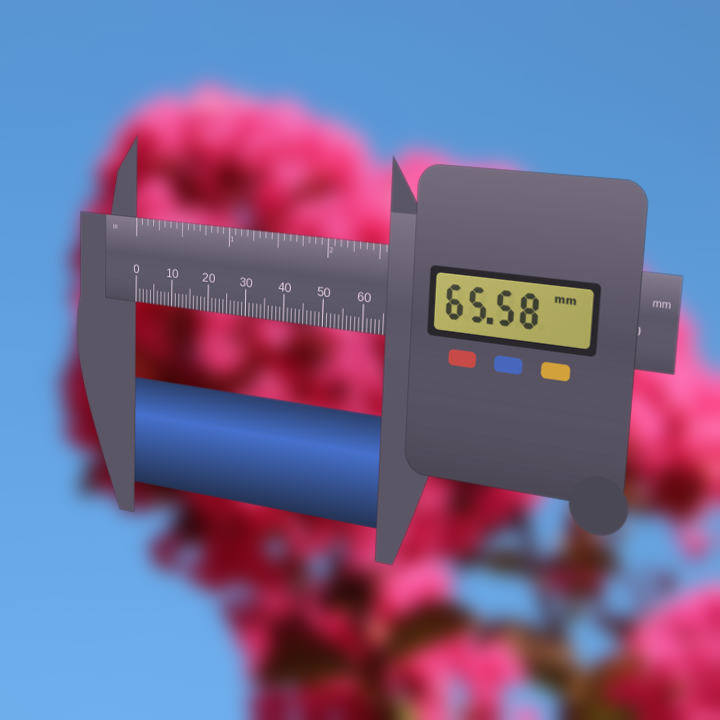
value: {"value": 65.58, "unit": "mm"}
